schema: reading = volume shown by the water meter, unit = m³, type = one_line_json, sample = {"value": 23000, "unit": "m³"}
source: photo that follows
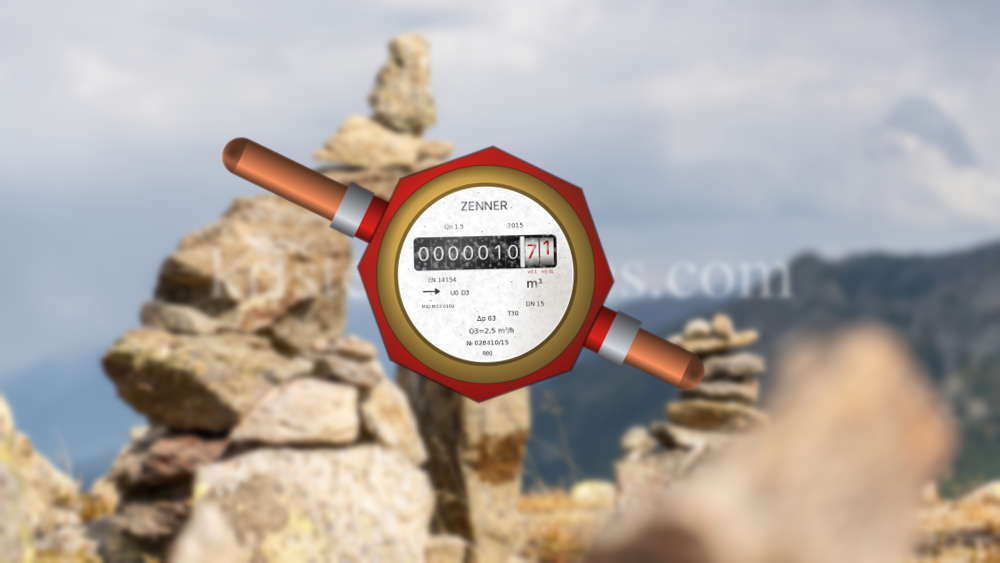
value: {"value": 10.71, "unit": "m³"}
